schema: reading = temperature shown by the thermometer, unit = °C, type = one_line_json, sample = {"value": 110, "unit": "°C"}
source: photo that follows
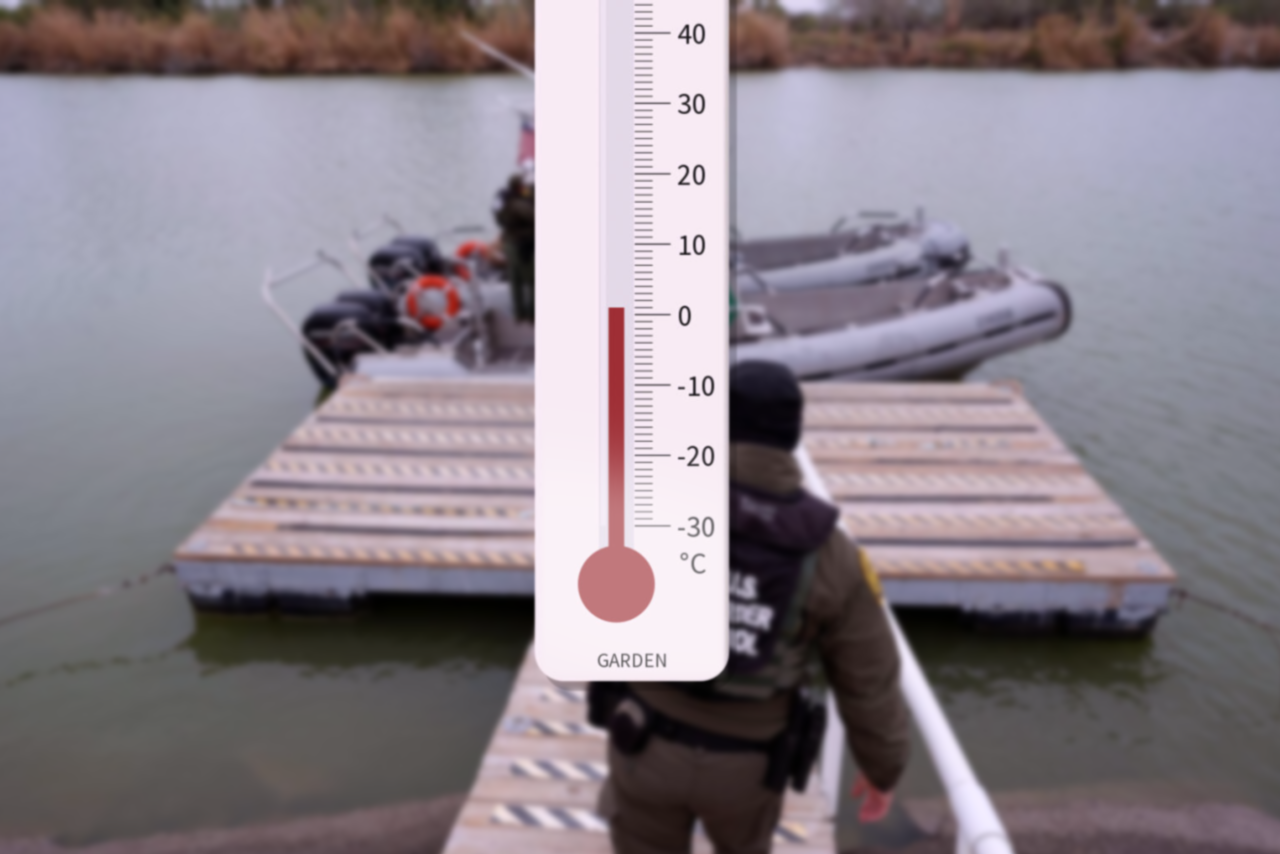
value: {"value": 1, "unit": "°C"}
